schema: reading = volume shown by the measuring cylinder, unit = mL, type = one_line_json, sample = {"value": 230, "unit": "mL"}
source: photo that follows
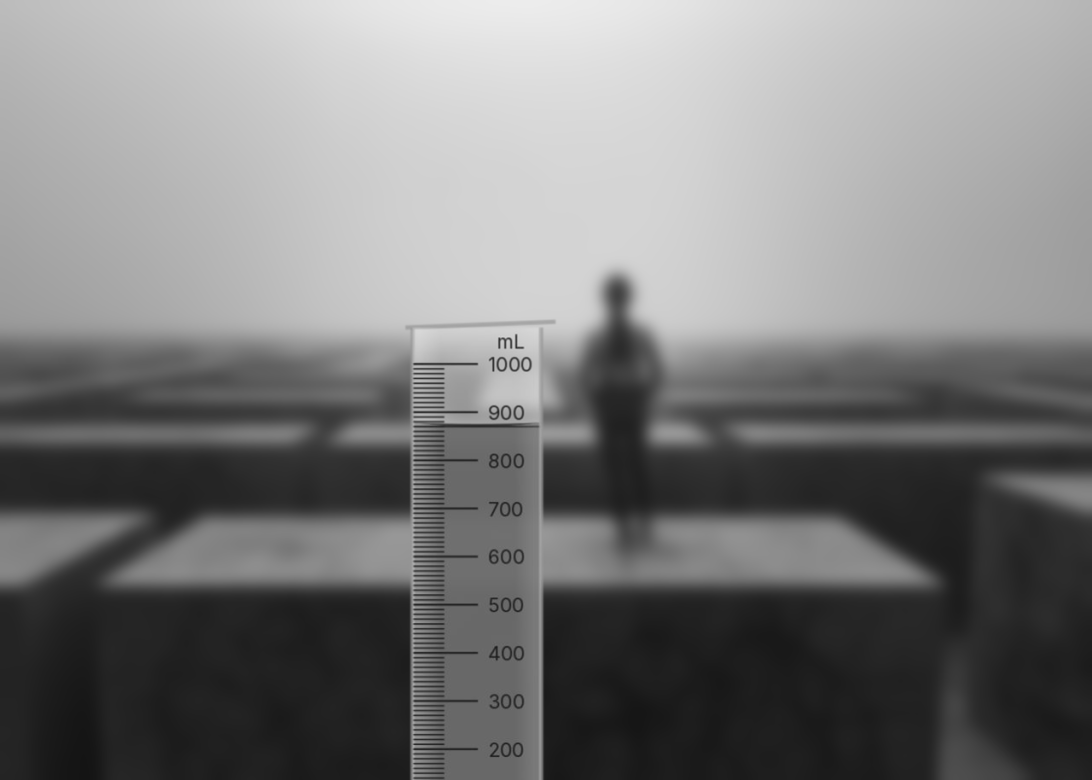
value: {"value": 870, "unit": "mL"}
